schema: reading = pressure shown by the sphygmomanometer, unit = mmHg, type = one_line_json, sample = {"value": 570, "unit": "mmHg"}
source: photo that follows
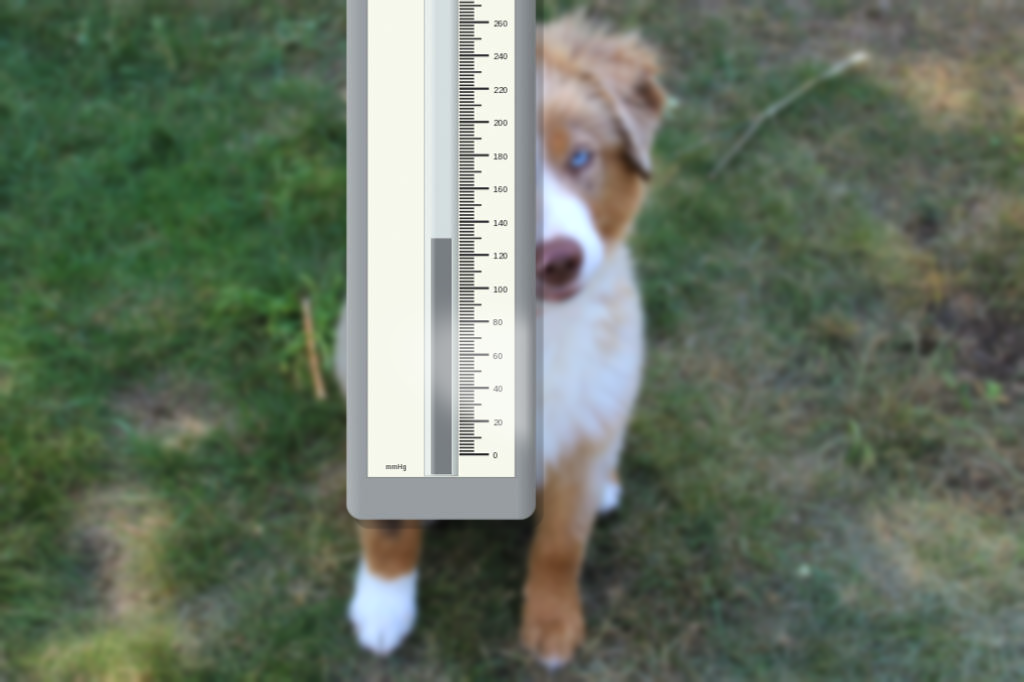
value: {"value": 130, "unit": "mmHg"}
